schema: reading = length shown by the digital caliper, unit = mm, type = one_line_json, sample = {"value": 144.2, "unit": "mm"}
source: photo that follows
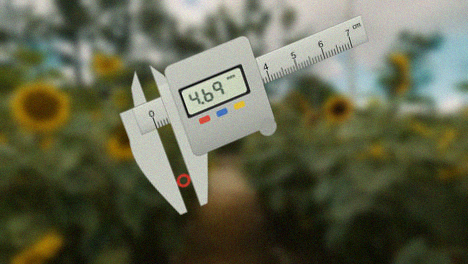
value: {"value": 4.69, "unit": "mm"}
